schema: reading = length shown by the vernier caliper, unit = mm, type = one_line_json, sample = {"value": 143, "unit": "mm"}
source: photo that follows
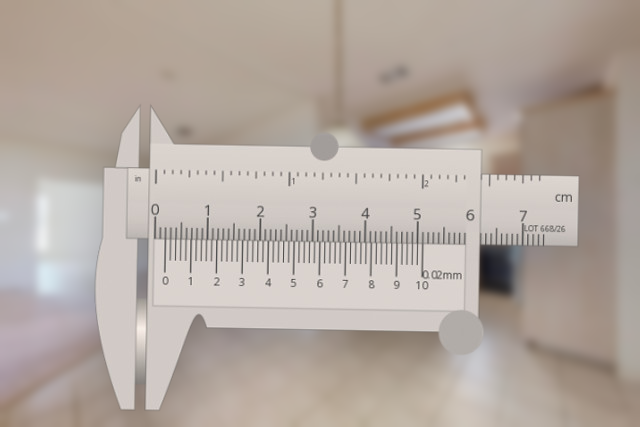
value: {"value": 2.0, "unit": "mm"}
